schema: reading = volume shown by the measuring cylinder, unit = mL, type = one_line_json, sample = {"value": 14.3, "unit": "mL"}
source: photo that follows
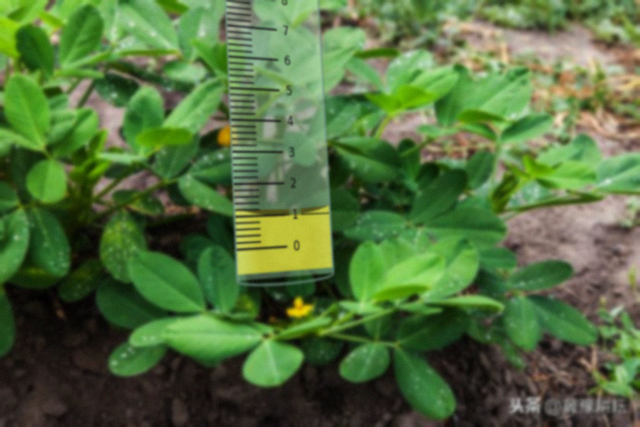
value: {"value": 1, "unit": "mL"}
